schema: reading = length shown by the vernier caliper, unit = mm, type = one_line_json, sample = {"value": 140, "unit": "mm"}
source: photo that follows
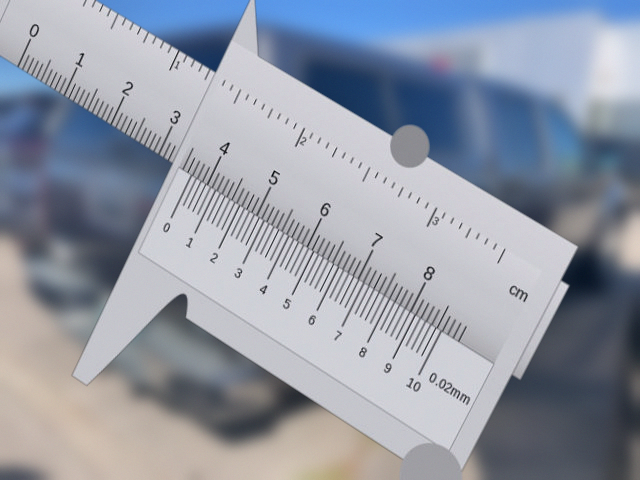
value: {"value": 36.8, "unit": "mm"}
